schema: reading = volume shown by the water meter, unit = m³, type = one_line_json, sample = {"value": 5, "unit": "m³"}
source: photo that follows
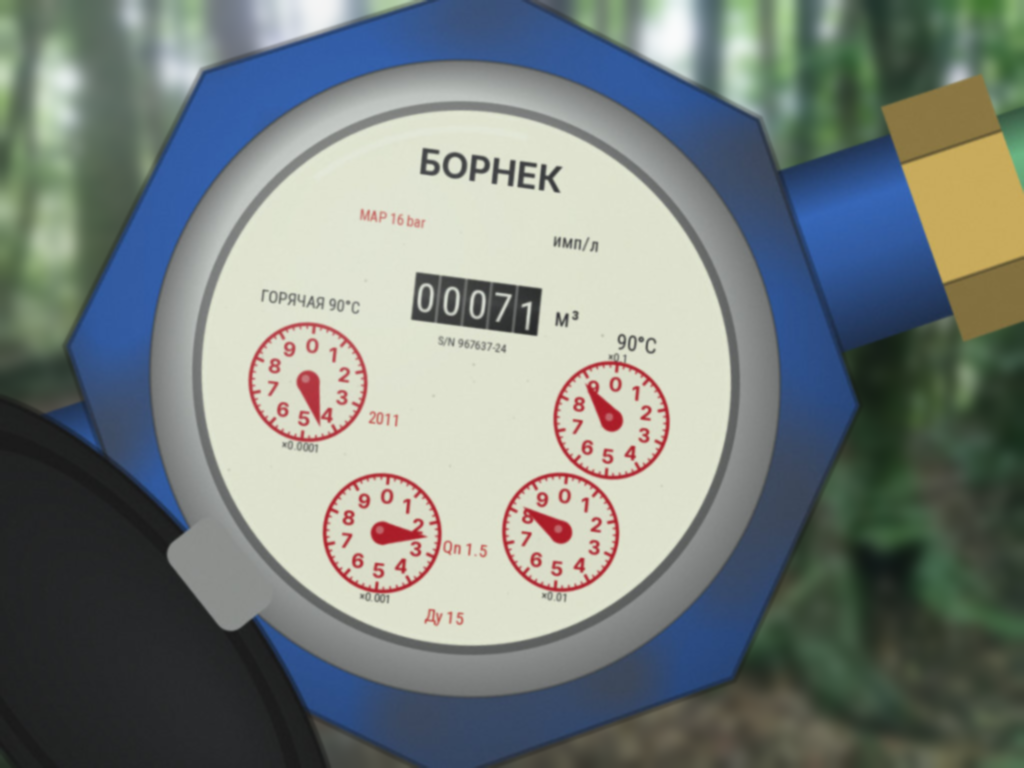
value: {"value": 70.8824, "unit": "m³"}
